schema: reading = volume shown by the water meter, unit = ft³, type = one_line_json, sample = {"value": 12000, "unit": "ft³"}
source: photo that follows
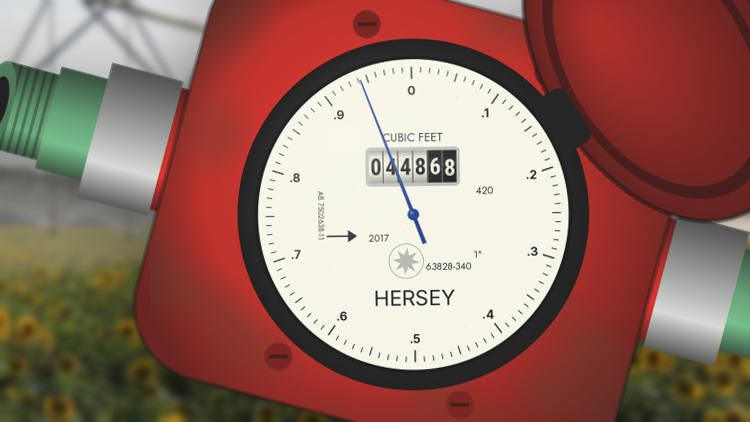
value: {"value": 44867.94, "unit": "ft³"}
